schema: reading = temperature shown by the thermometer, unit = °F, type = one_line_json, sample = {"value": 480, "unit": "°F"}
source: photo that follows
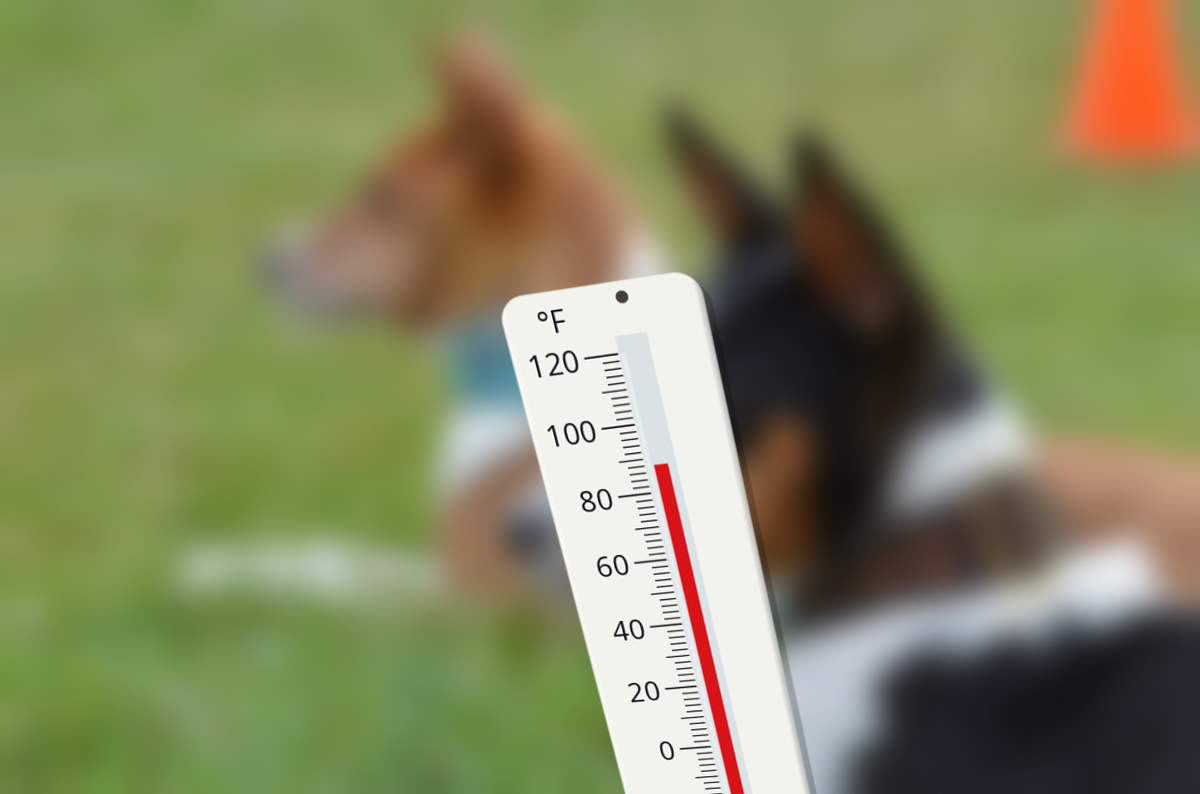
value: {"value": 88, "unit": "°F"}
